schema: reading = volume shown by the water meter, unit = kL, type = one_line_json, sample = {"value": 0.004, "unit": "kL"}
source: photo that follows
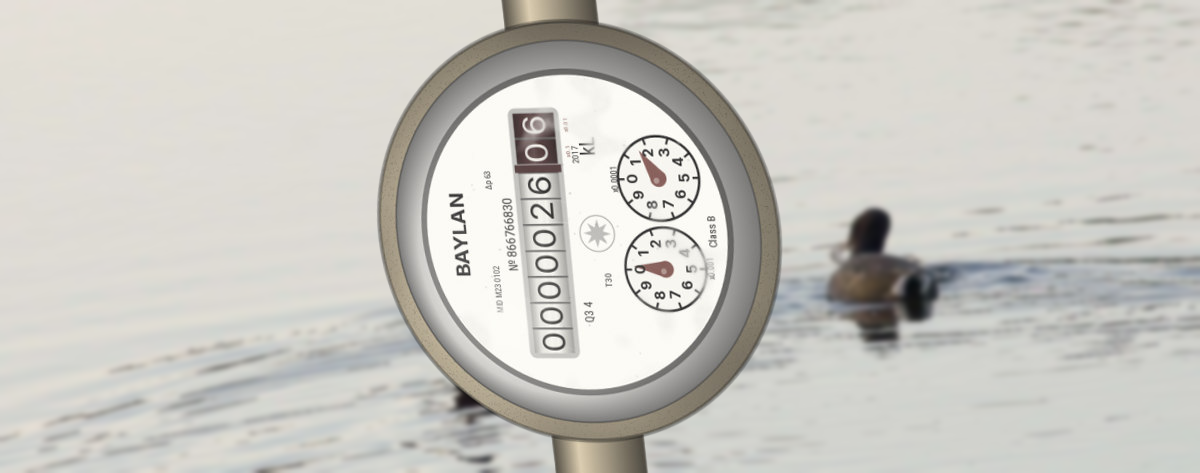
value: {"value": 26.0601, "unit": "kL"}
